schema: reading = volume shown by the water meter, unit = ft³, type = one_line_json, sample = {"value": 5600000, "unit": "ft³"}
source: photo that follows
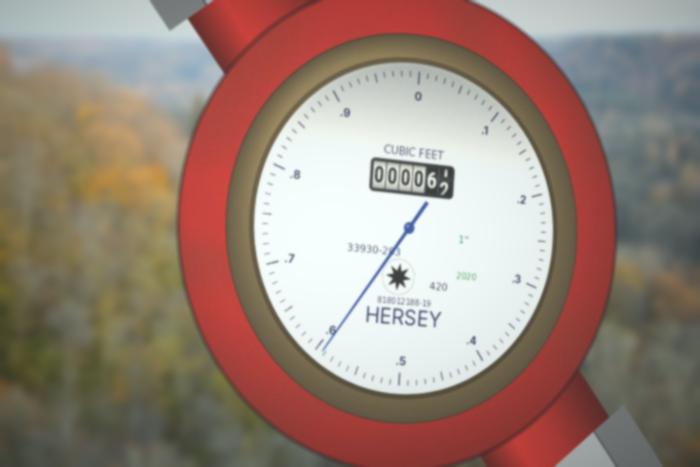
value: {"value": 61.59, "unit": "ft³"}
